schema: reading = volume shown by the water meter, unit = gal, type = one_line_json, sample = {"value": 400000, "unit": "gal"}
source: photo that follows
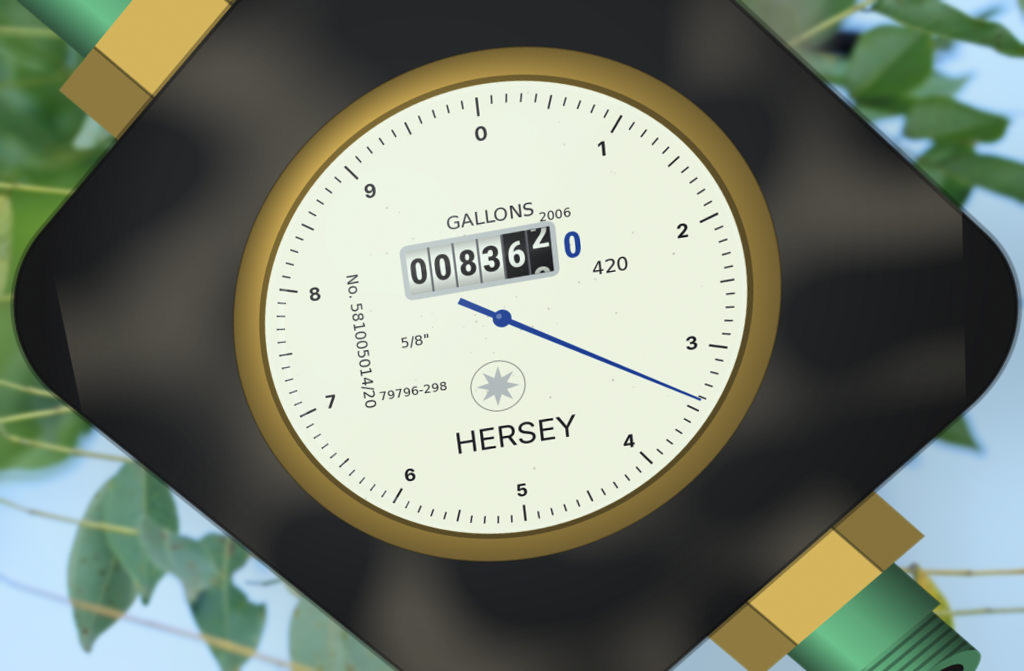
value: {"value": 83623.4, "unit": "gal"}
